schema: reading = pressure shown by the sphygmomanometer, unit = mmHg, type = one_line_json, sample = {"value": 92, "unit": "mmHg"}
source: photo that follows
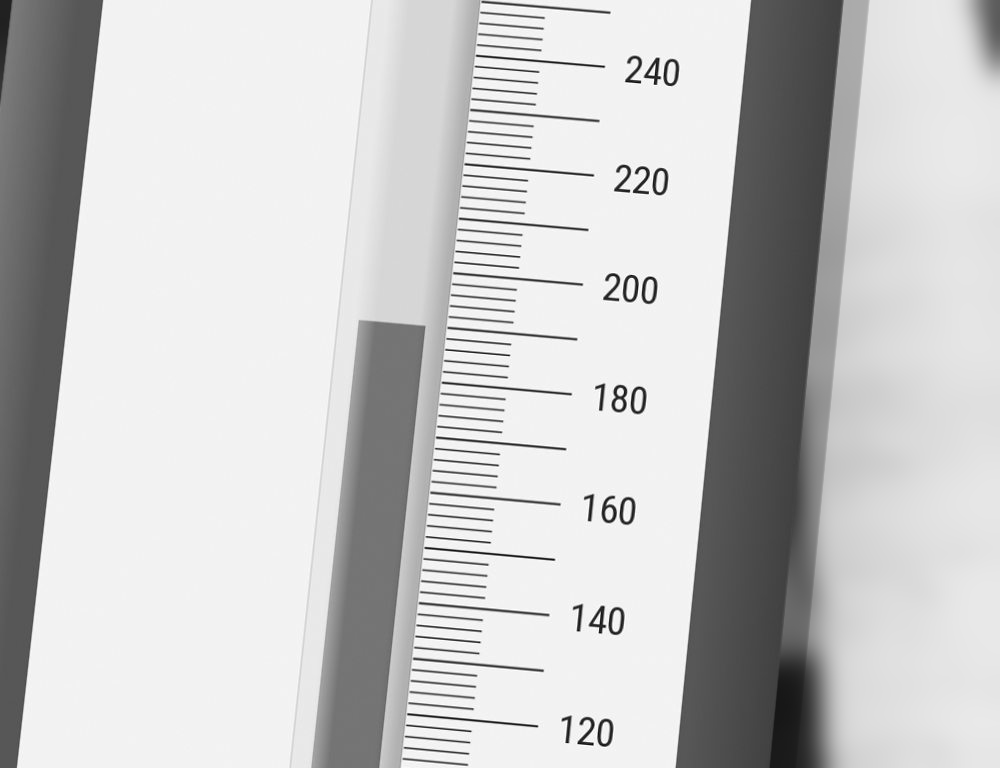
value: {"value": 190, "unit": "mmHg"}
